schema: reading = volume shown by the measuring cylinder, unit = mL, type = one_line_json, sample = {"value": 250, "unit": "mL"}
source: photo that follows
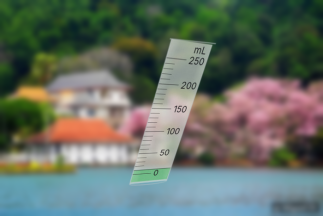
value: {"value": 10, "unit": "mL"}
